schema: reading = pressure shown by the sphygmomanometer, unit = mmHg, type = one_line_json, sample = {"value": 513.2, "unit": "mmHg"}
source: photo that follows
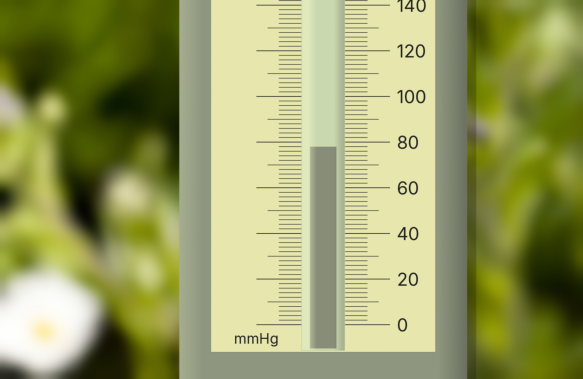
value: {"value": 78, "unit": "mmHg"}
